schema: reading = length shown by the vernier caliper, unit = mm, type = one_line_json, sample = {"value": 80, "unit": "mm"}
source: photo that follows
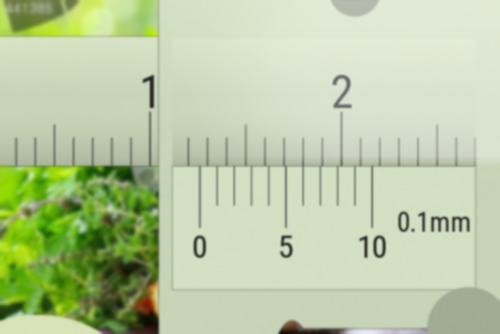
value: {"value": 12.6, "unit": "mm"}
